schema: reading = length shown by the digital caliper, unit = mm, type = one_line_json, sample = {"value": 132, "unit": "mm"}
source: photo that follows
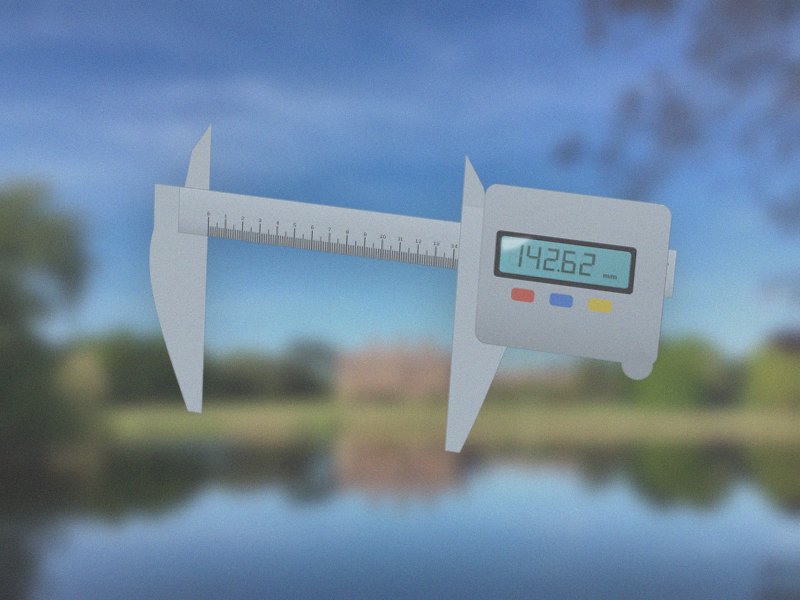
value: {"value": 142.62, "unit": "mm"}
